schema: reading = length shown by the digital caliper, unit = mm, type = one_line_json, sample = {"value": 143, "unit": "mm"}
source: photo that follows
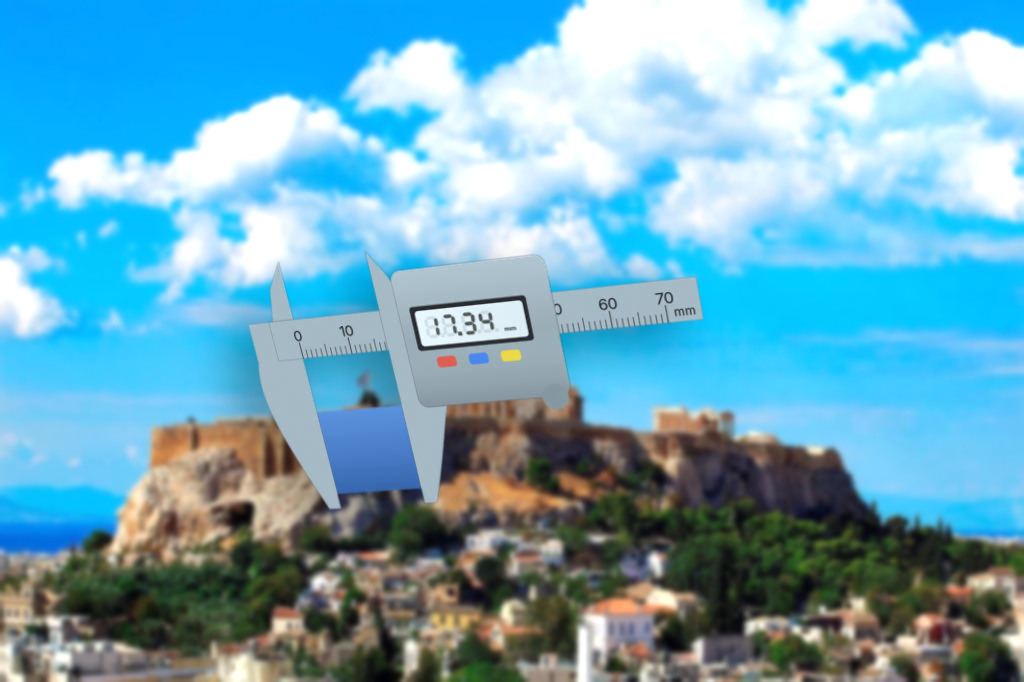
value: {"value": 17.34, "unit": "mm"}
